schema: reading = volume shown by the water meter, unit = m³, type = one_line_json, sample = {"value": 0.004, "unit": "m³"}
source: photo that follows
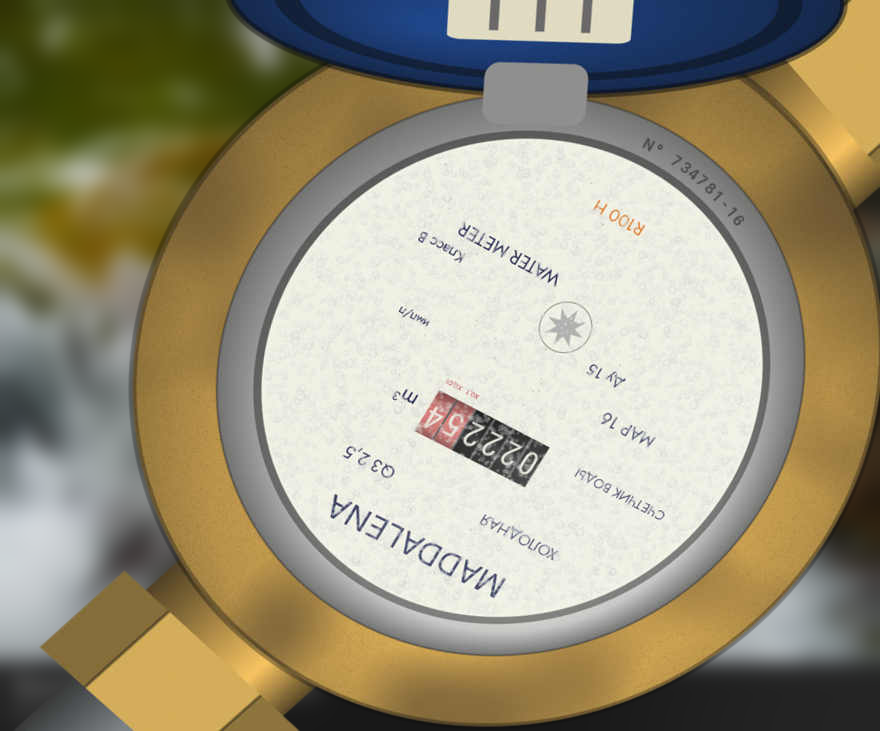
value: {"value": 222.54, "unit": "m³"}
